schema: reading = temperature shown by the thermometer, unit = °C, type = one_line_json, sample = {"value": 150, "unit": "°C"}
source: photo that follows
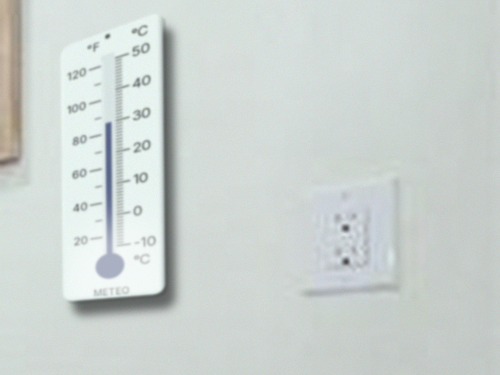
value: {"value": 30, "unit": "°C"}
